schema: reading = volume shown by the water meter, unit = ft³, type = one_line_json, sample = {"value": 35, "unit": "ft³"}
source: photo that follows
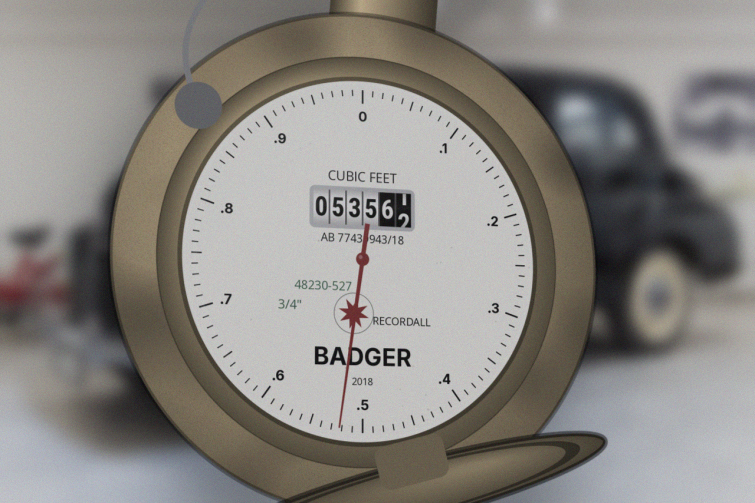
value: {"value": 53561.52, "unit": "ft³"}
